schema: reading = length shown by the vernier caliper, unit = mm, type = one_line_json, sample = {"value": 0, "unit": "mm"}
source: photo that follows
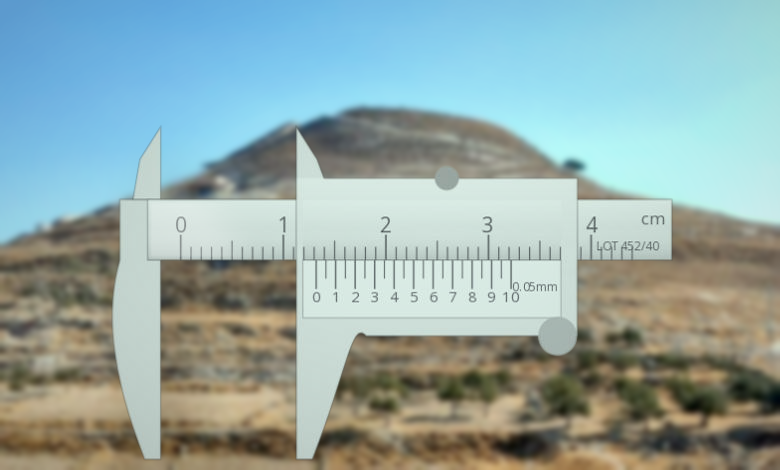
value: {"value": 13.2, "unit": "mm"}
